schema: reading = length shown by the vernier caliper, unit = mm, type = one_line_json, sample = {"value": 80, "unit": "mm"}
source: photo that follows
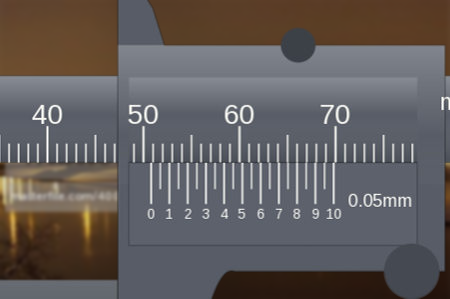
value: {"value": 50.8, "unit": "mm"}
